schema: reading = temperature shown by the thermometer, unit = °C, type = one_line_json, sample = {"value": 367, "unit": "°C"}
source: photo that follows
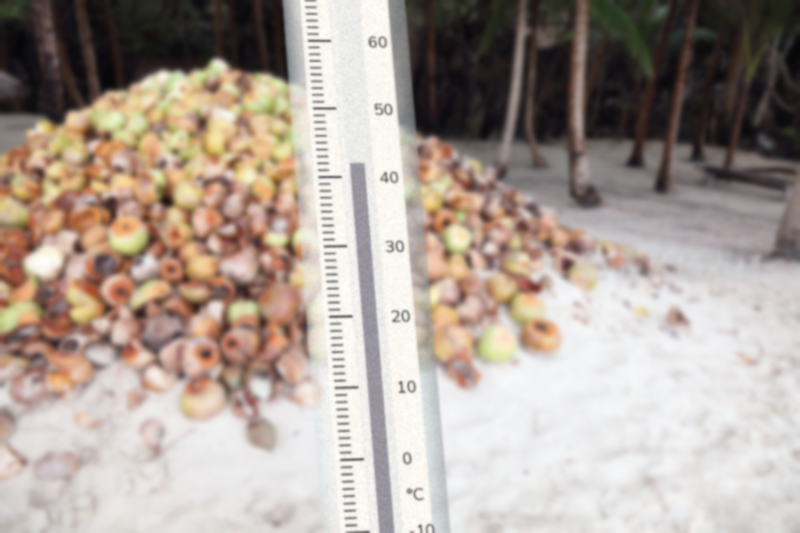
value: {"value": 42, "unit": "°C"}
